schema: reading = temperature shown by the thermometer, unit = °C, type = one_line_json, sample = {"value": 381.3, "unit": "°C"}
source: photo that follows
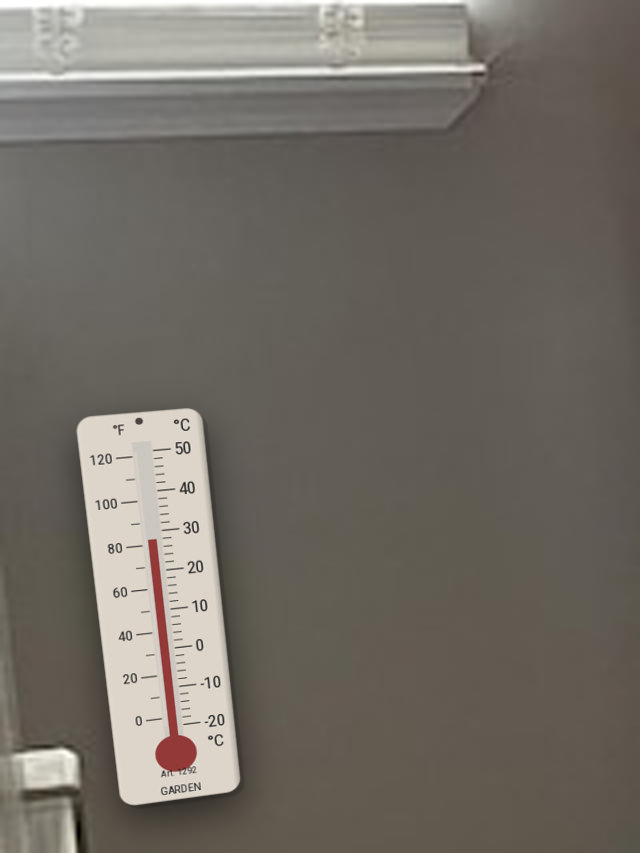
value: {"value": 28, "unit": "°C"}
